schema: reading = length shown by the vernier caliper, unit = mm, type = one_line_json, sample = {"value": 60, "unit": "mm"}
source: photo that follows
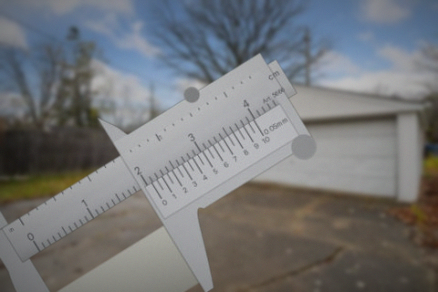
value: {"value": 20.8, "unit": "mm"}
